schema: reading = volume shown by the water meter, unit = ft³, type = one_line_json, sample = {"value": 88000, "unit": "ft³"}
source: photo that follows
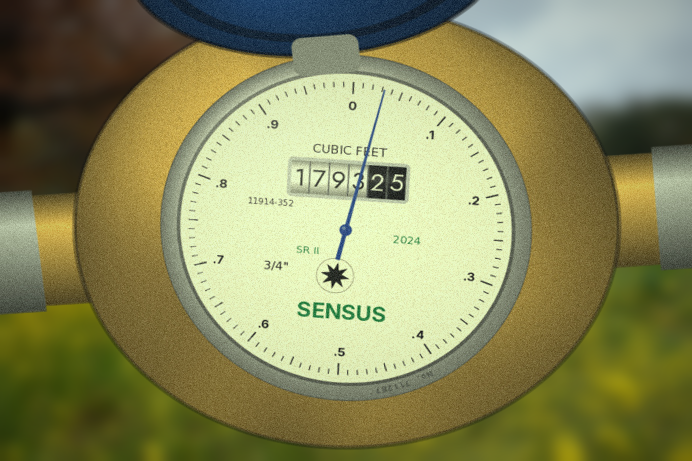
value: {"value": 179325.03, "unit": "ft³"}
